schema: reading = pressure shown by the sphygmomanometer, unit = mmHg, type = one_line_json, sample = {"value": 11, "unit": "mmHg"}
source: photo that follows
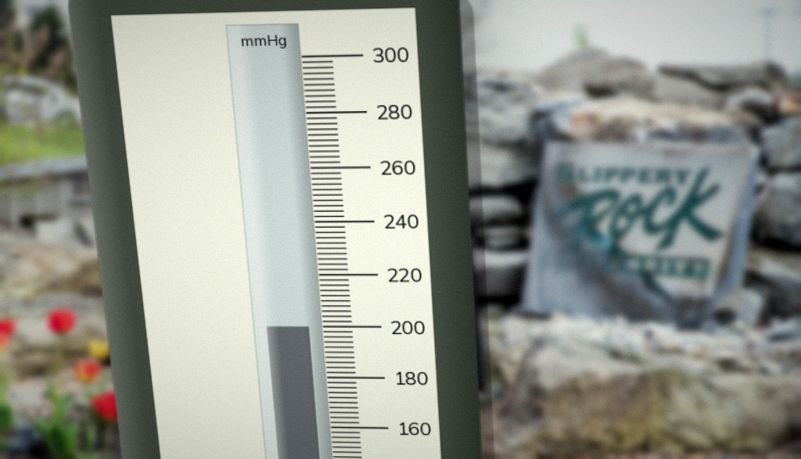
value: {"value": 200, "unit": "mmHg"}
